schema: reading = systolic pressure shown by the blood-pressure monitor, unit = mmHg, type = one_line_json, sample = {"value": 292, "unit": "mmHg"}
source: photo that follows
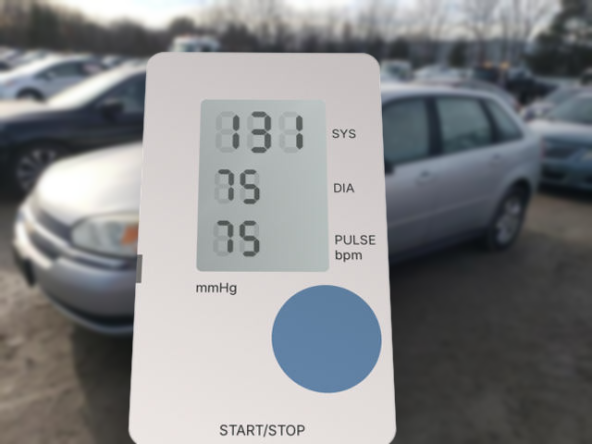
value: {"value": 131, "unit": "mmHg"}
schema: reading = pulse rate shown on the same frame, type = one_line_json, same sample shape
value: {"value": 75, "unit": "bpm"}
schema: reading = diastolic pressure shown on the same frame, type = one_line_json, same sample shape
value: {"value": 75, "unit": "mmHg"}
